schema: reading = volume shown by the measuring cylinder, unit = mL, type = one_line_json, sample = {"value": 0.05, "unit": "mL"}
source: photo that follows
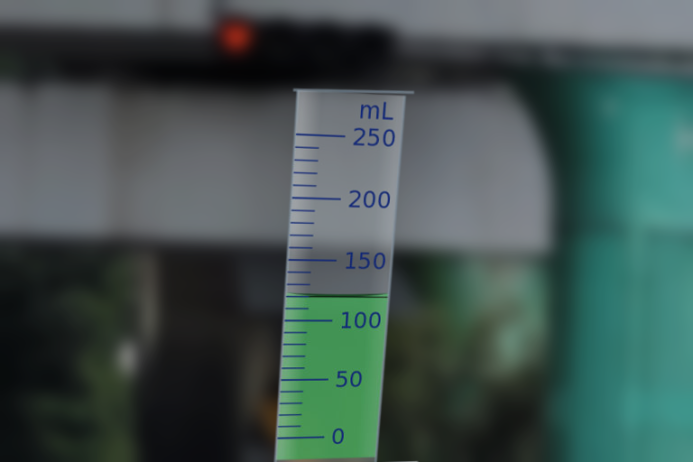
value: {"value": 120, "unit": "mL"}
